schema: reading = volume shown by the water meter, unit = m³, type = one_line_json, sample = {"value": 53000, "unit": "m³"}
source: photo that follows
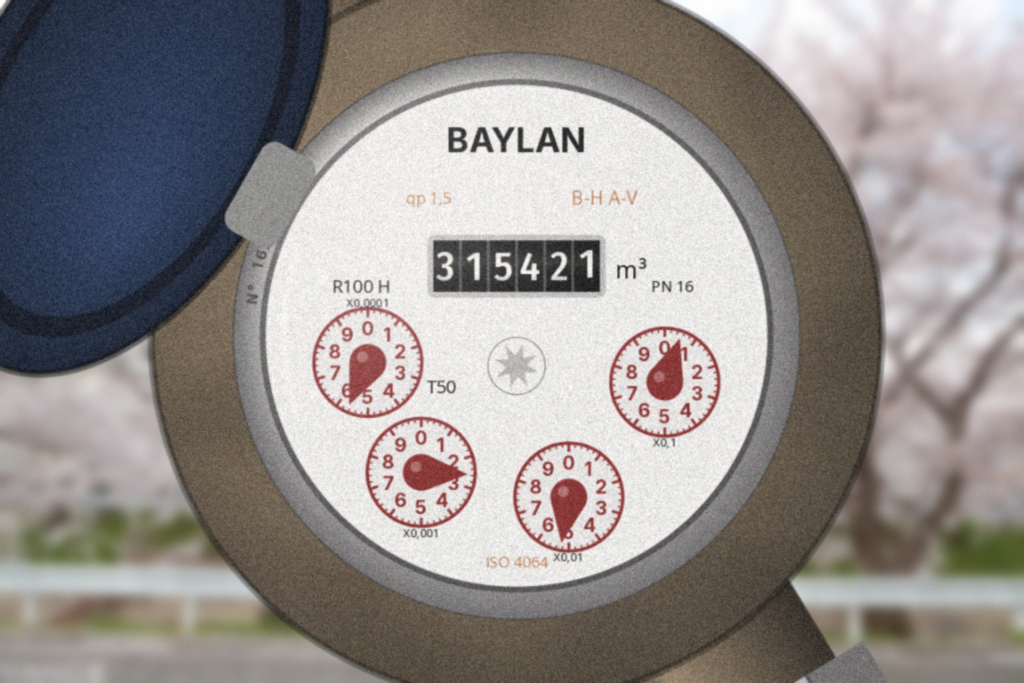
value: {"value": 315421.0525, "unit": "m³"}
